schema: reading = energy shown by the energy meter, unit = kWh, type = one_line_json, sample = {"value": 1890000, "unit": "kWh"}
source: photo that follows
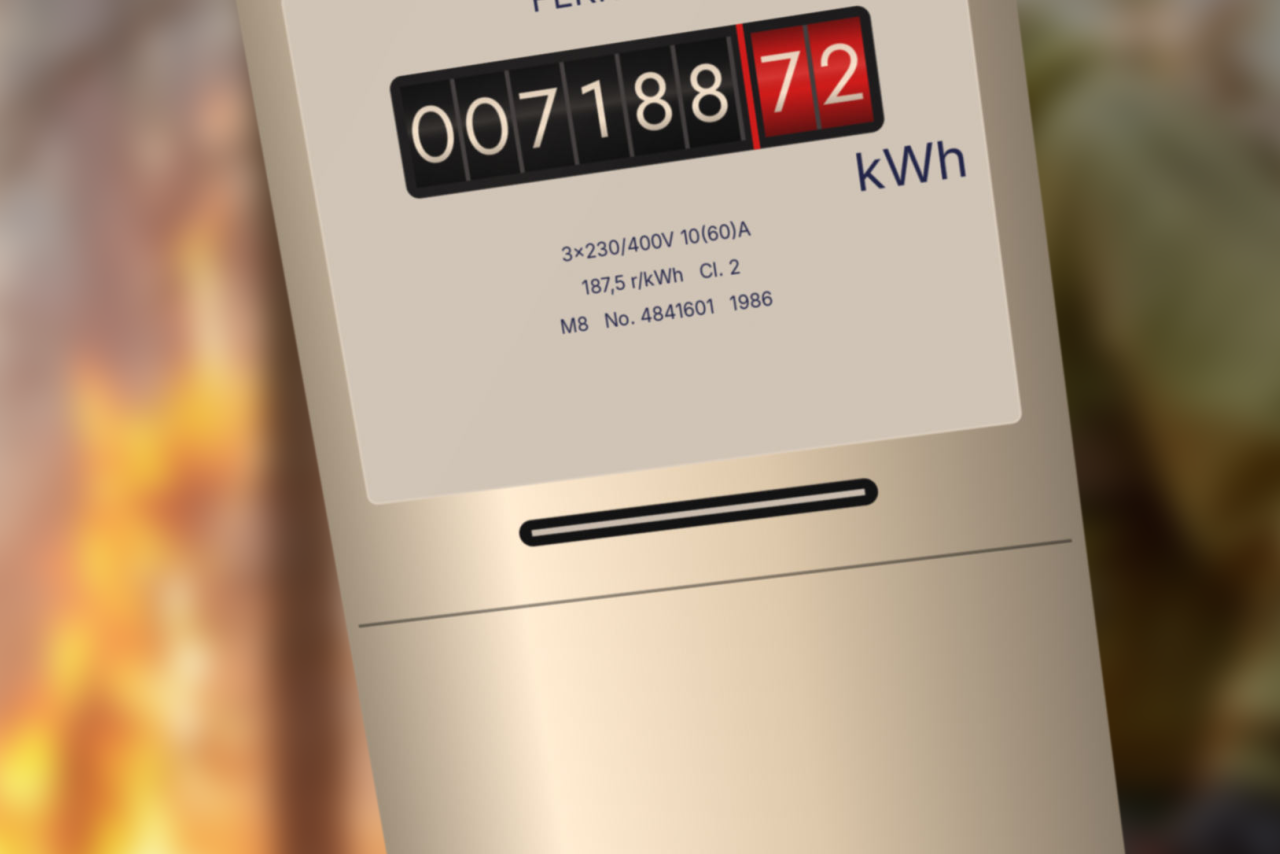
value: {"value": 7188.72, "unit": "kWh"}
